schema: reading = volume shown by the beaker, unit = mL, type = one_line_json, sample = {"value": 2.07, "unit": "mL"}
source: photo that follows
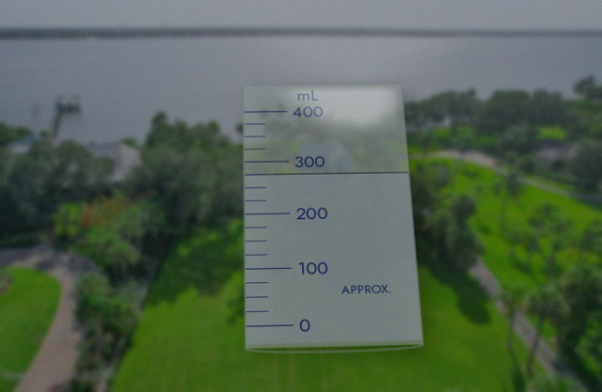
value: {"value": 275, "unit": "mL"}
